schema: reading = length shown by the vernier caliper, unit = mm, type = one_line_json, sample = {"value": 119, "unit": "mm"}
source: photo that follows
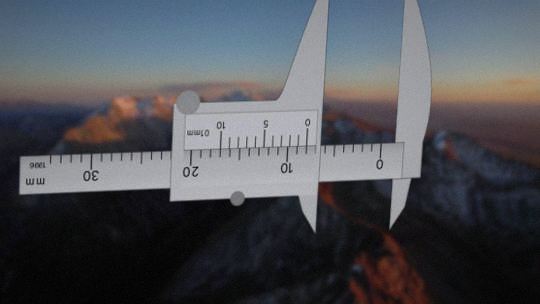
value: {"value": 8.0, "unit": "mm"}
